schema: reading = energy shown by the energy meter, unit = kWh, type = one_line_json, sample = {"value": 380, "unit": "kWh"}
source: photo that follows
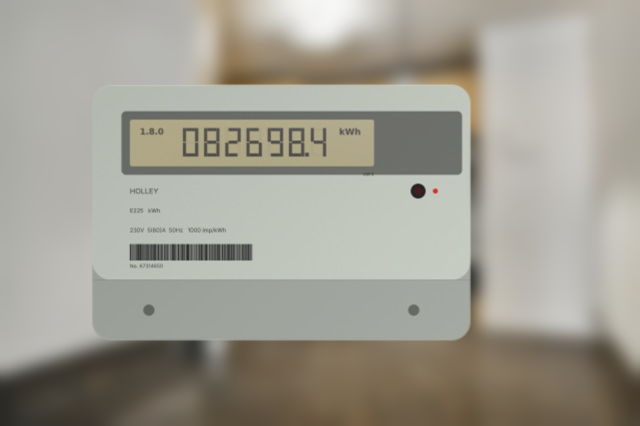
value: {"value": 82698.4, "unit": "kWh"}
